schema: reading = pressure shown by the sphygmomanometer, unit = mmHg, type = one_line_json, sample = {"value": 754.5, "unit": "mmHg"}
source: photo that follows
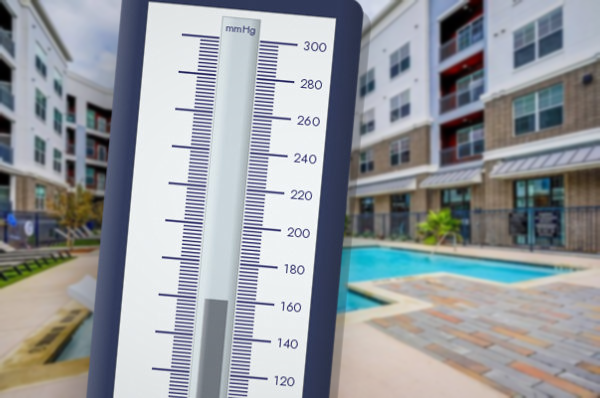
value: {"value": 160, "unit": "mmHg"}
